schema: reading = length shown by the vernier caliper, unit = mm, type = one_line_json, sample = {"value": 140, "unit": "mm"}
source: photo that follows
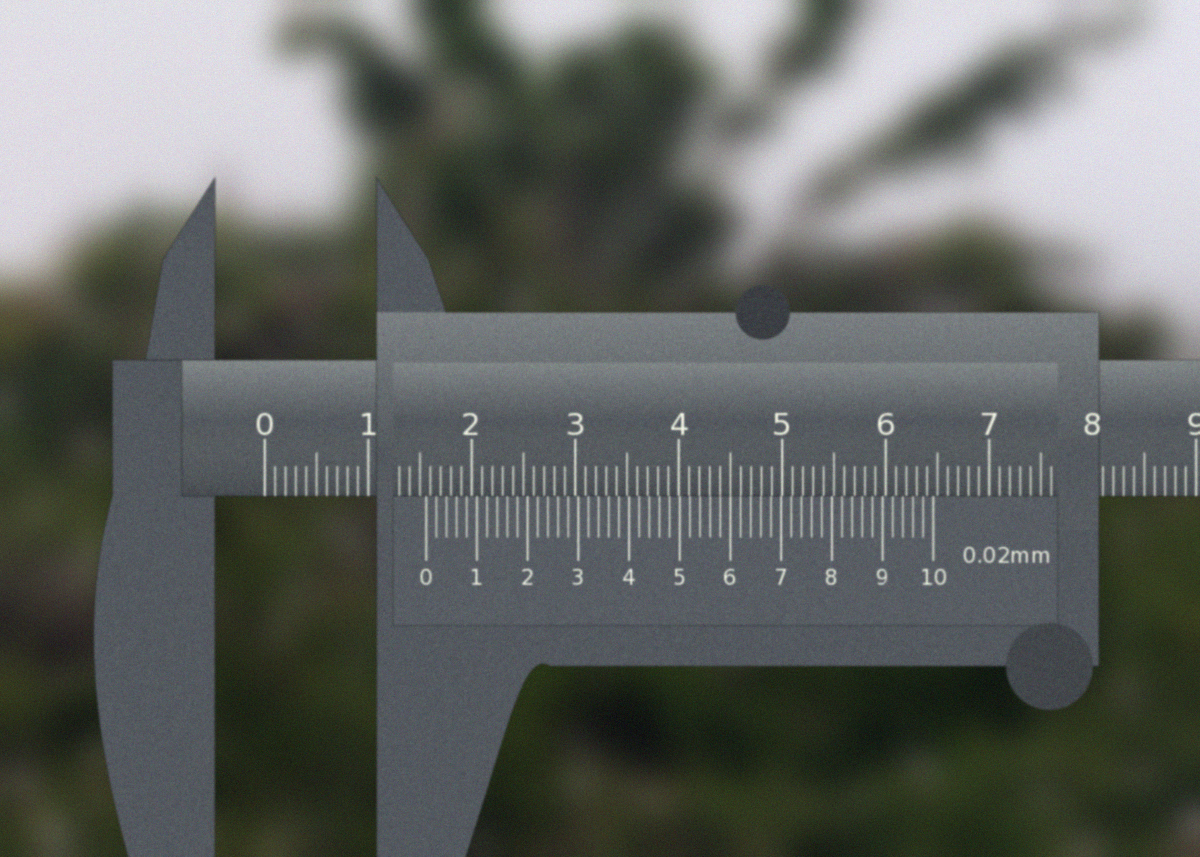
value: {"value": 15.6, "unit": "mm"}
